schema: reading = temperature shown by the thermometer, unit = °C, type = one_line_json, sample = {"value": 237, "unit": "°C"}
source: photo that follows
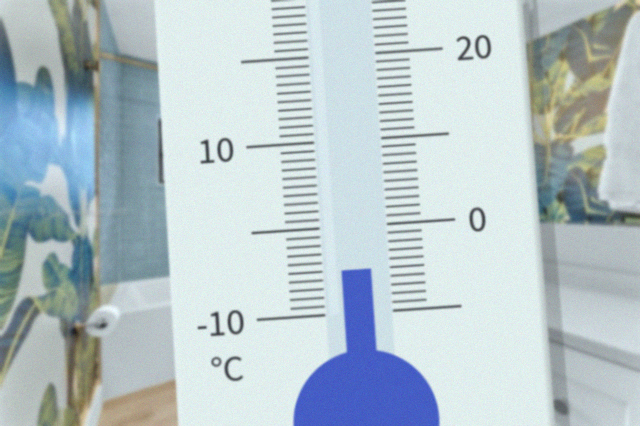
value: {"value": -5, "unit": "°C"}
